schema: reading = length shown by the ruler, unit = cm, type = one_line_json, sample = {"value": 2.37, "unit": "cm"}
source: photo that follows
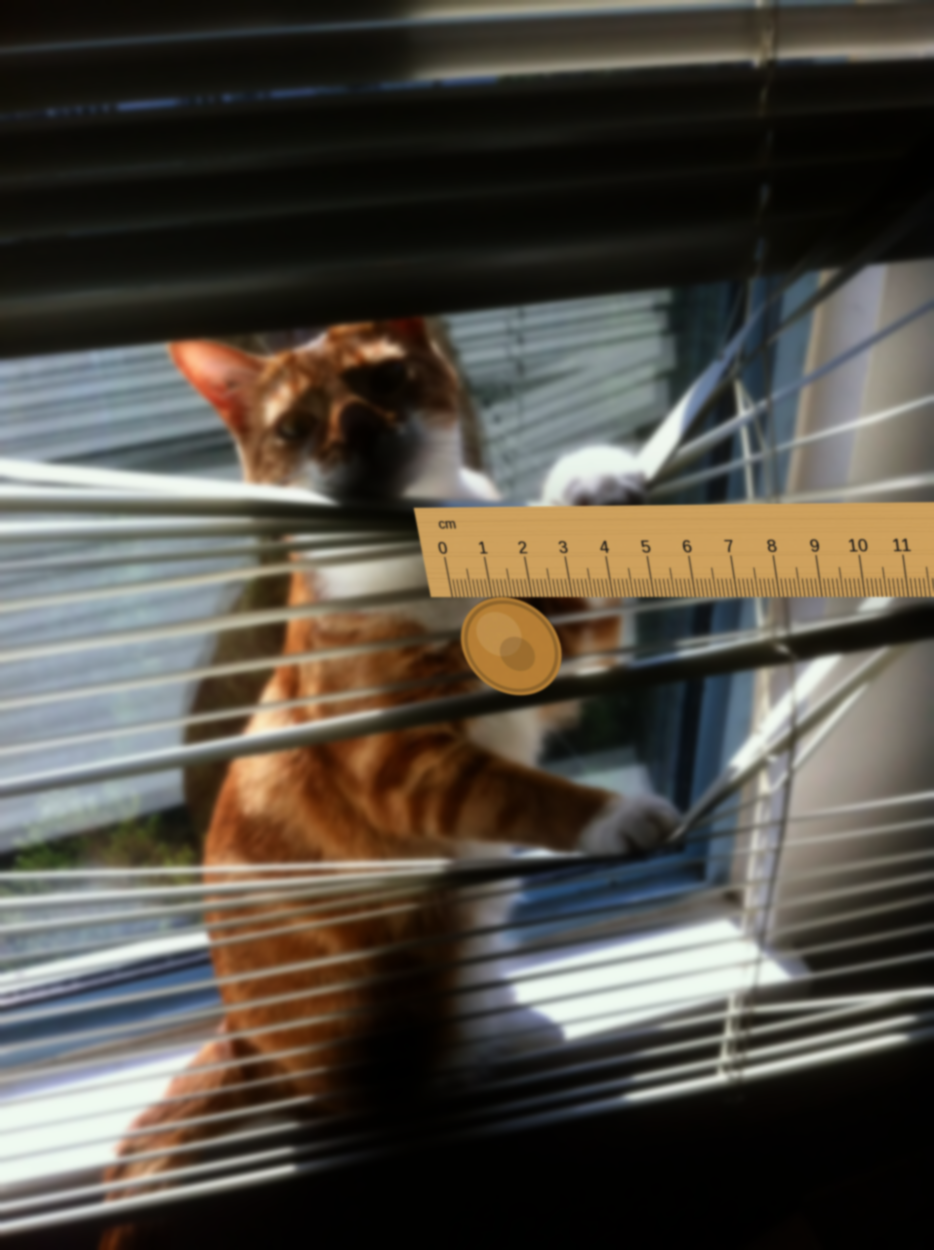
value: {"value": 2.5, "unit": "cm"}
